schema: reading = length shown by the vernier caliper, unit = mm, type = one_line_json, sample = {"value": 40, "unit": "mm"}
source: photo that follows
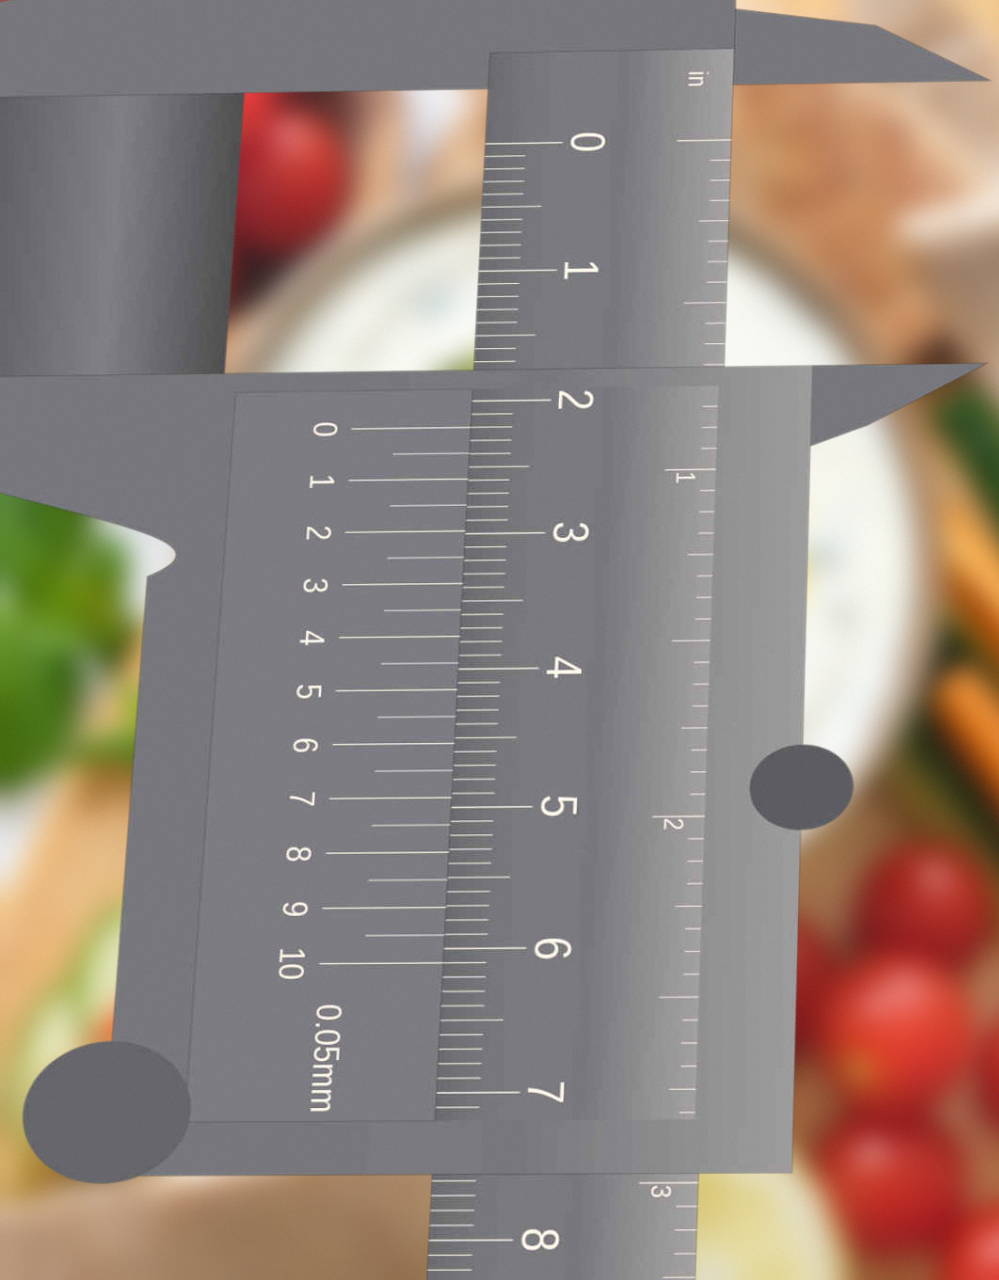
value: {"value": 22.0, "unit": "mm"}
